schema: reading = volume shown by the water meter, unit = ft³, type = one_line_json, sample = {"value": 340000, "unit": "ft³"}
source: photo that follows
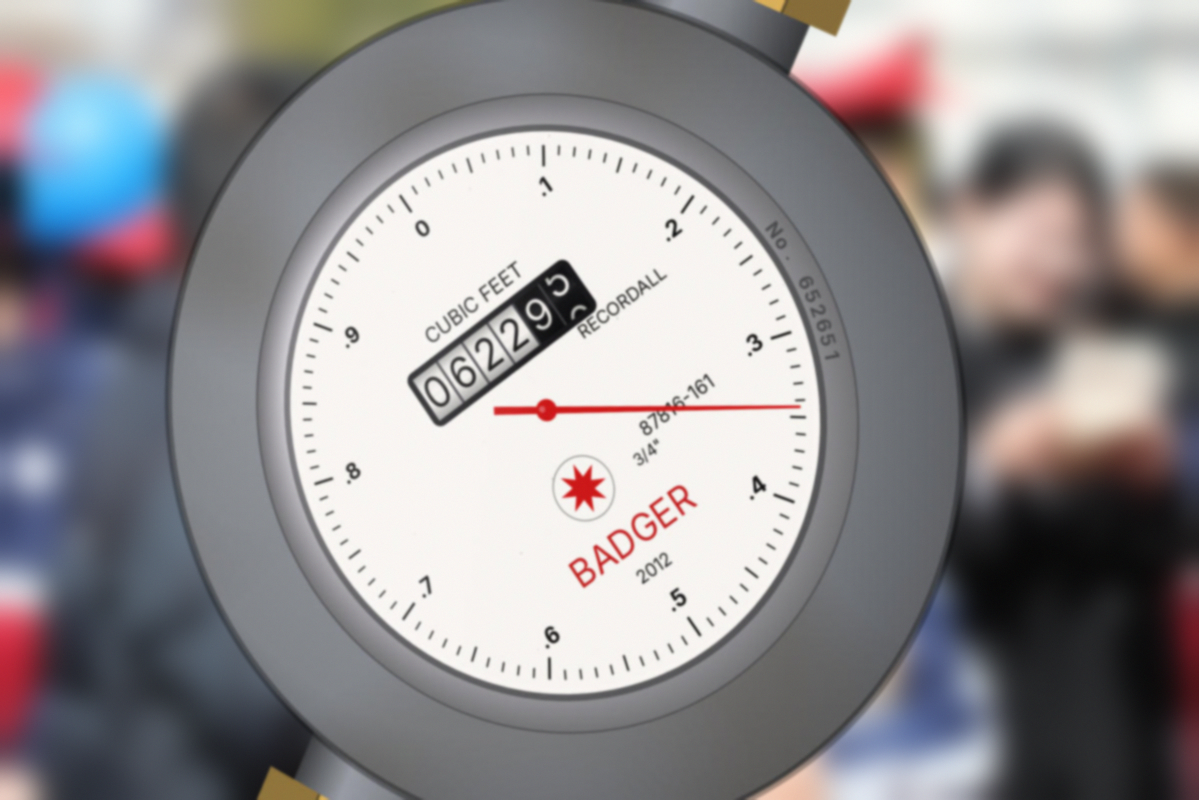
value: {"value": 62295.34, "unit": "ft³"}
